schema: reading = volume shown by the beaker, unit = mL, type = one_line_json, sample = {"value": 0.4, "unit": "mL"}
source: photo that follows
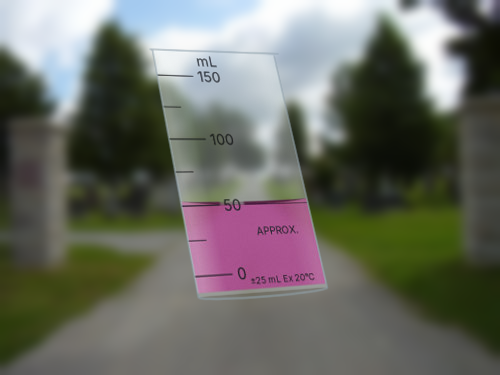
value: {"value": 50, "unit": "mL"}
